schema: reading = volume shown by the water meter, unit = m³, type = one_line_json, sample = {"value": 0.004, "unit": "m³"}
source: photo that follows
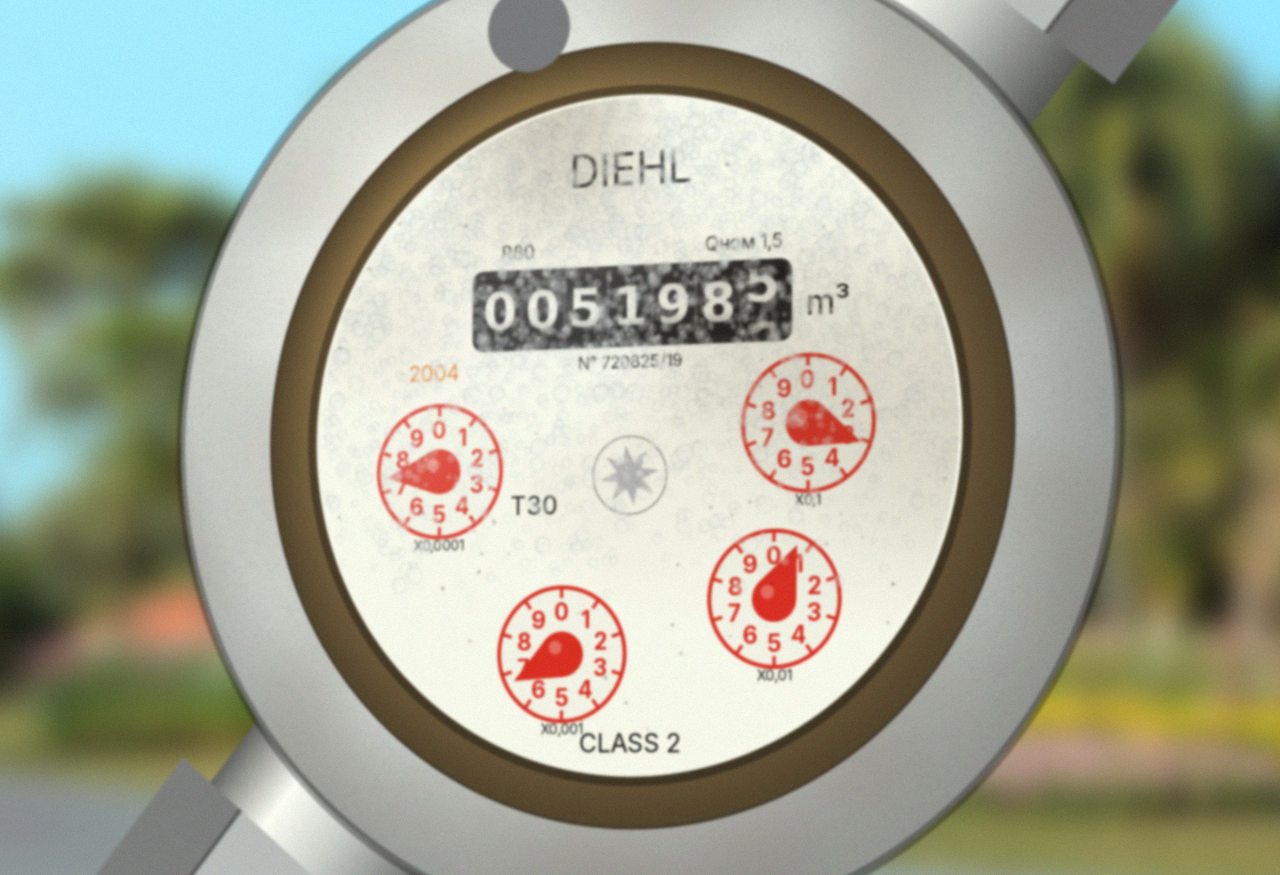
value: {"value": 51985.3067, "unit": "m³"}
